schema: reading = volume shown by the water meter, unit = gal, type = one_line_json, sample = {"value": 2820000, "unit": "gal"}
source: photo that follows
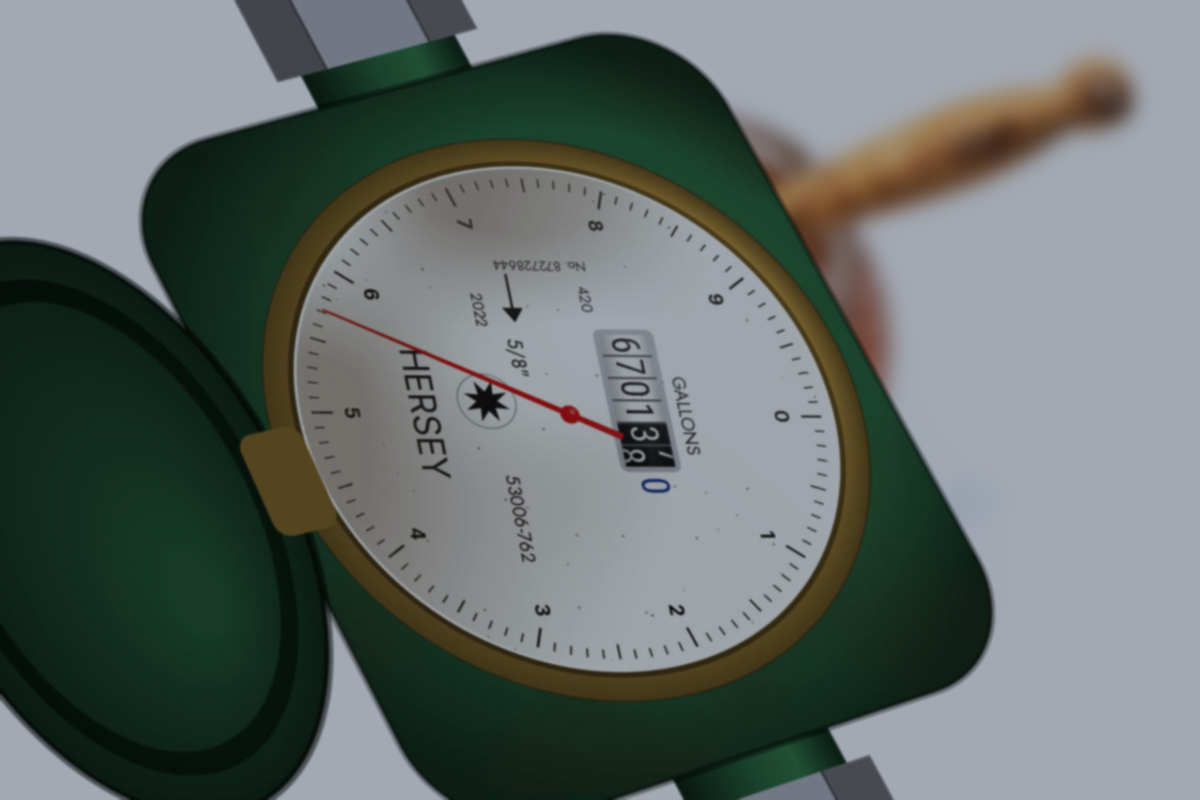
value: {"value": 6701375.7, "unit": "gal"}
